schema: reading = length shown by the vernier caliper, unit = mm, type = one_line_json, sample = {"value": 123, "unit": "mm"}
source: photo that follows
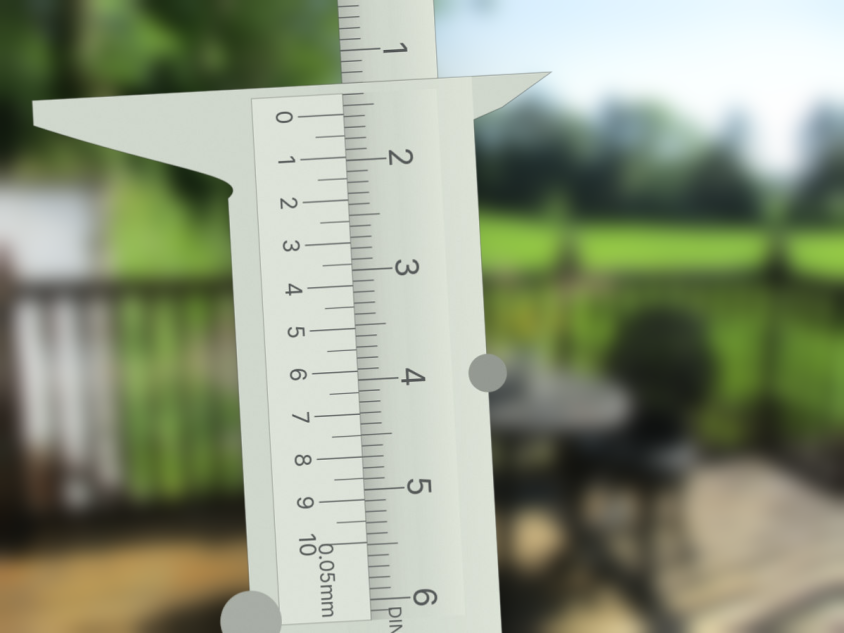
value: {"value": 15.8, "unit": "mm"}
